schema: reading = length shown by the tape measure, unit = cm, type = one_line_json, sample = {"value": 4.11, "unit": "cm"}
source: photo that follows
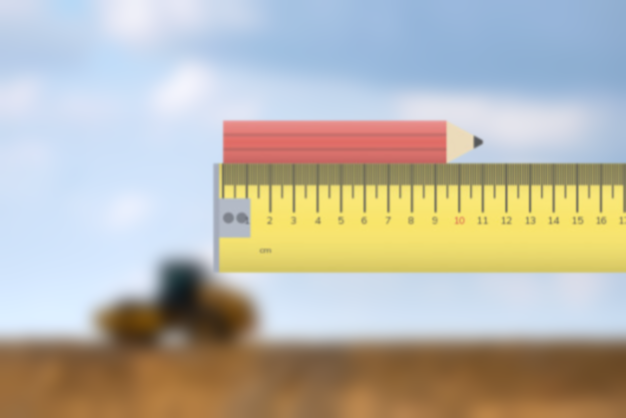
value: {"value": 11, "unit": "cm"}
